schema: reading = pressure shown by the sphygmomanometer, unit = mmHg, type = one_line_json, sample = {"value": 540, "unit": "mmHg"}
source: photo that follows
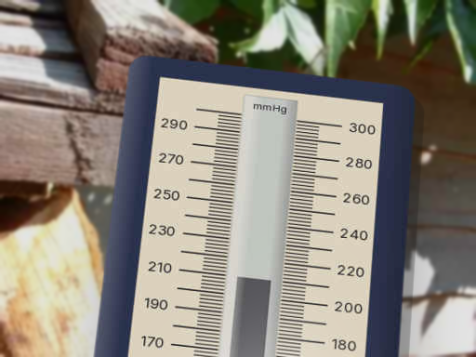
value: {"value": 210, "unit": "mmHg"}
